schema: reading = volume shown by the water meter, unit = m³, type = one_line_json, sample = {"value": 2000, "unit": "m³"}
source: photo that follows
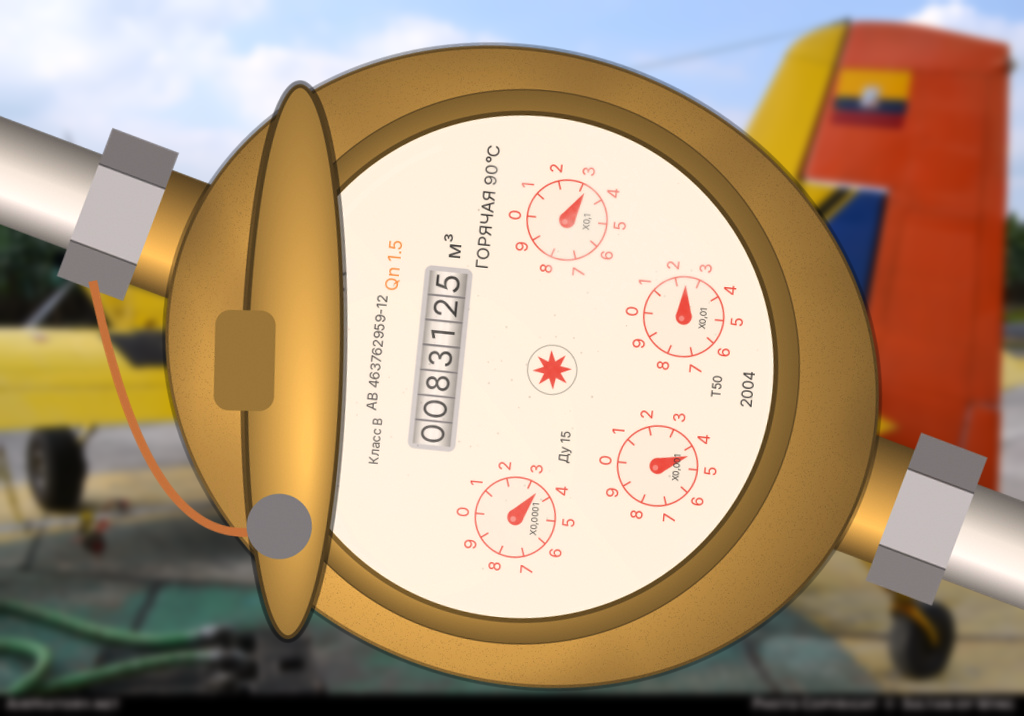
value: {"value": 83125.3243, "unit": "m³"}
